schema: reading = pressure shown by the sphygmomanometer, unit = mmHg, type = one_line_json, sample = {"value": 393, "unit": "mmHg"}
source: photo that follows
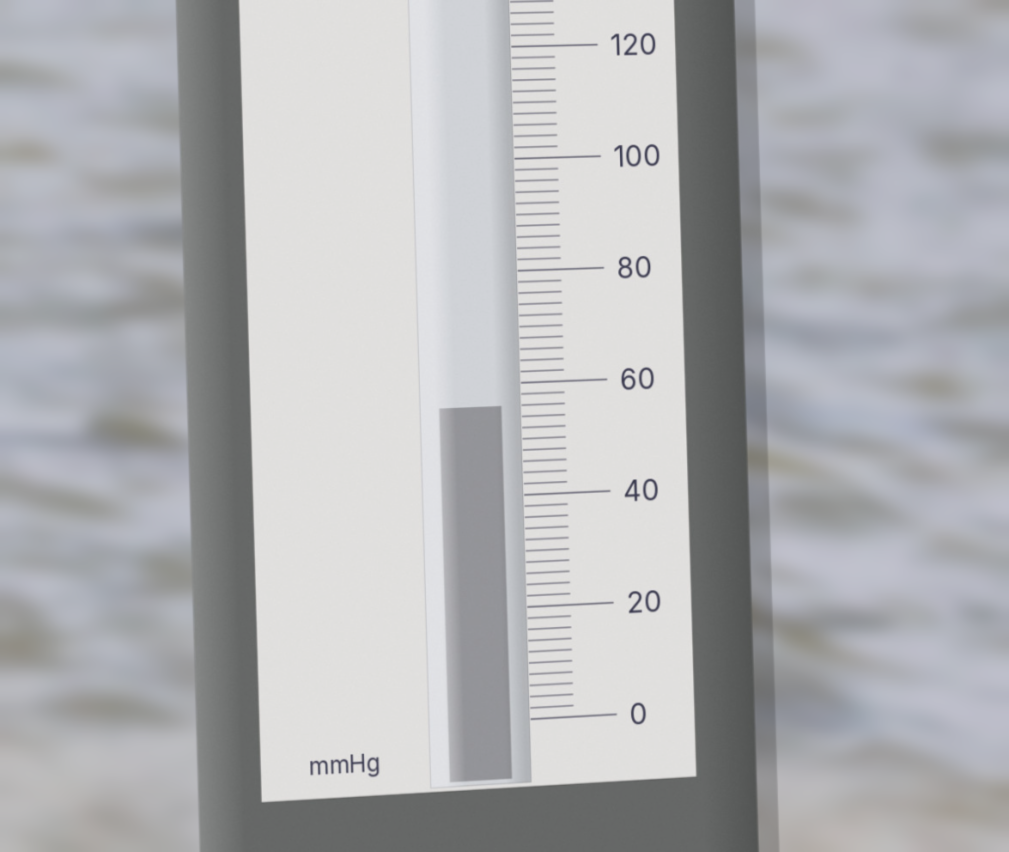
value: {"value": 56, "unit": "mmHg"}
